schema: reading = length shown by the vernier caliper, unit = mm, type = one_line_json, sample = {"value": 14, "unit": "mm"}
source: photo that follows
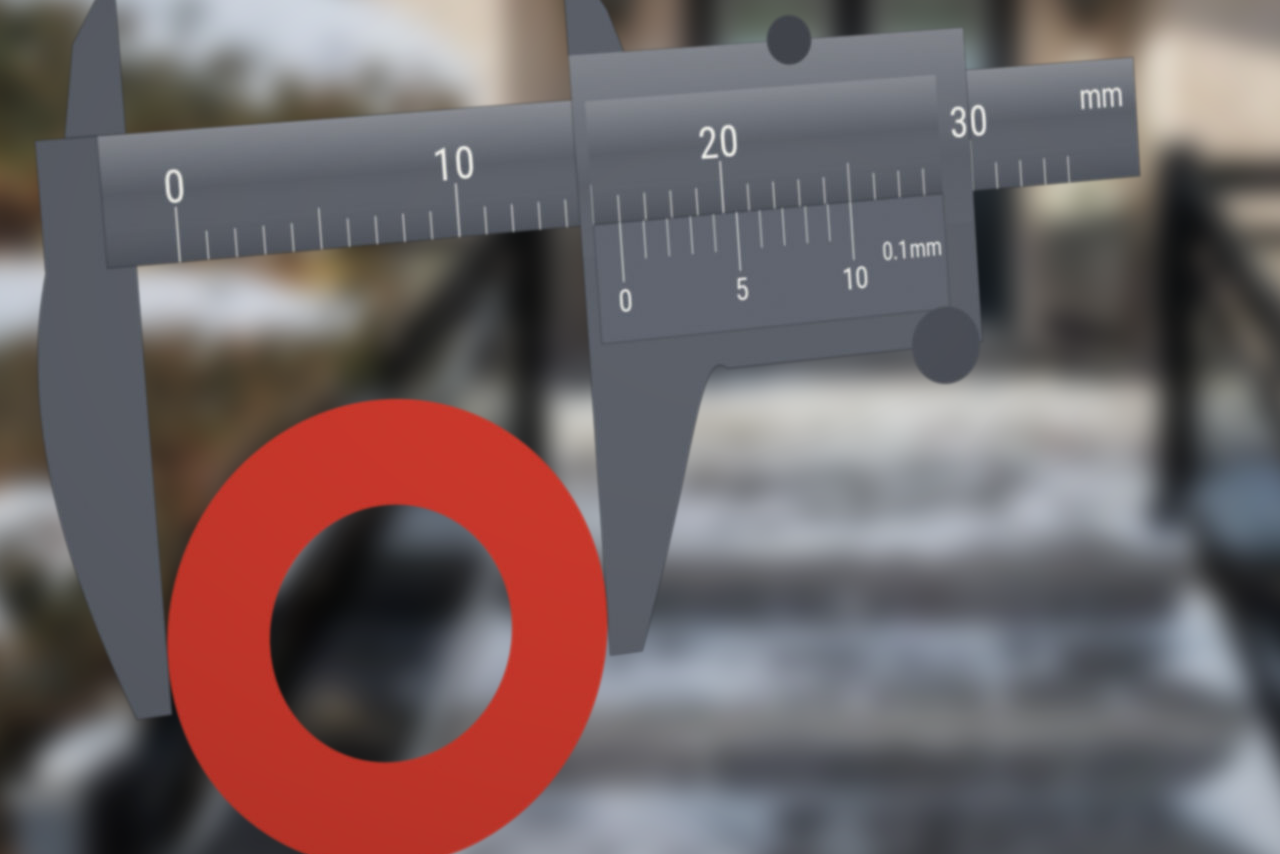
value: {"value": 16.0, "unit": "mm"}
